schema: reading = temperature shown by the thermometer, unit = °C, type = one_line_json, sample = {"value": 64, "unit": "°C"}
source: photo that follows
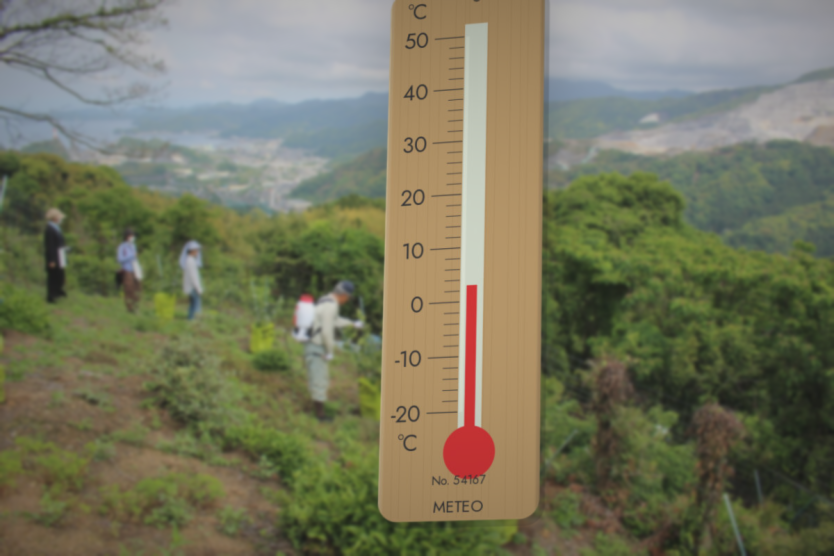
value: {"value": 3, "unit": "°C"}
